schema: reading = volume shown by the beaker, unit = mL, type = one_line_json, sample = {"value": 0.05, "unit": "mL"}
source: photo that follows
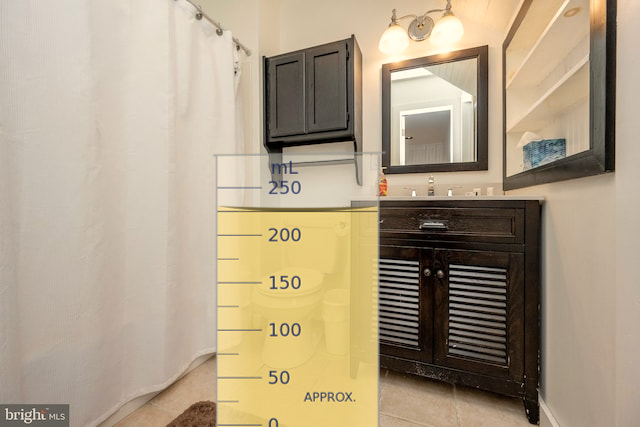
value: {"value": 225, "unit": "mL"}
